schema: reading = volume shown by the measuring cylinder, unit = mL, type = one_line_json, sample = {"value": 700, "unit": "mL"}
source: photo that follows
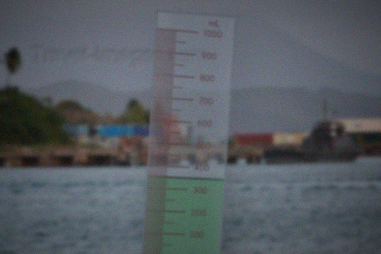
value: {"value": 350, "unit": "mL"}
